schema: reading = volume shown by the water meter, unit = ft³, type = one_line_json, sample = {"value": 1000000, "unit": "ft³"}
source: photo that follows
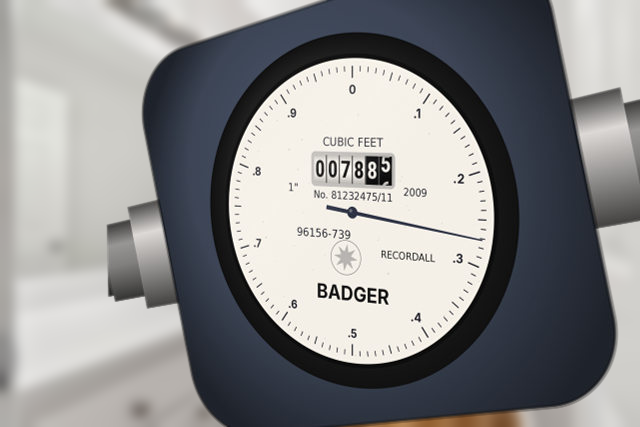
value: {"value": 7885.27, "unit": "ft³"}
